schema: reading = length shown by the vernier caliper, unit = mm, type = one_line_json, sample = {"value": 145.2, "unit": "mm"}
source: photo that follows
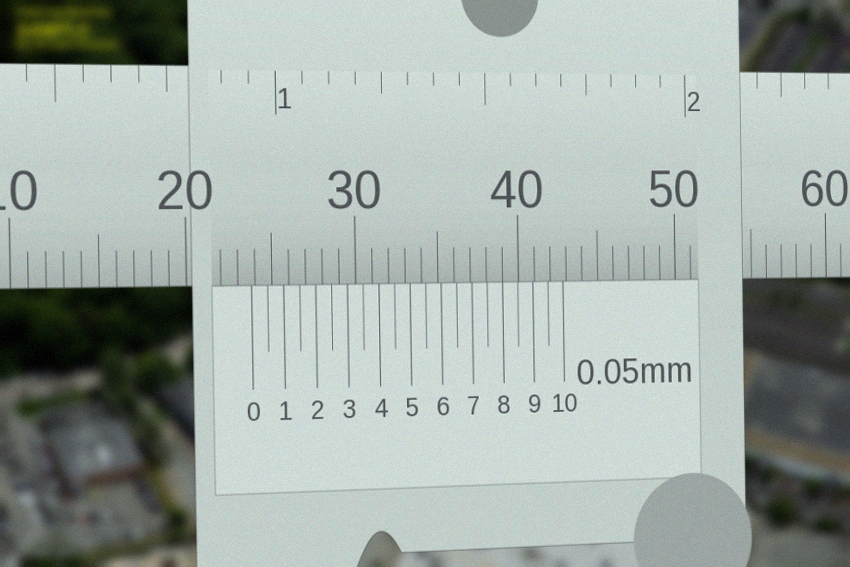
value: {"value": 23.8, "unit": "mm"}
